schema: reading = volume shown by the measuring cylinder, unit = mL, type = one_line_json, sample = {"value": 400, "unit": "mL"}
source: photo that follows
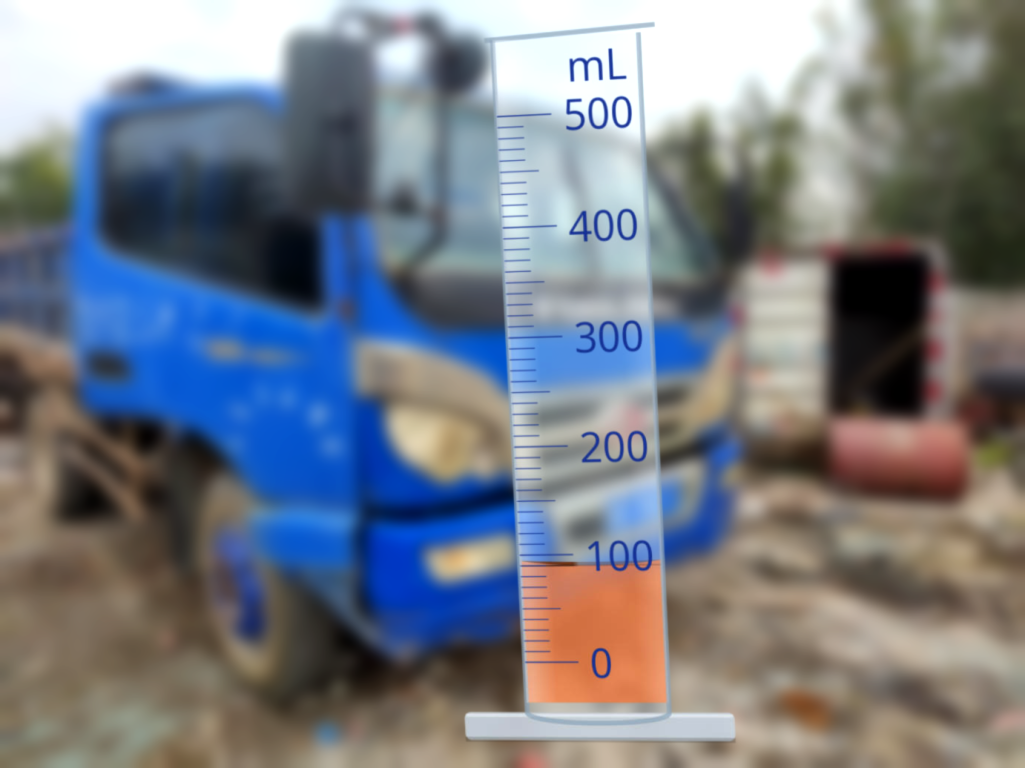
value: {"value": 90, "unit": "mL"}
